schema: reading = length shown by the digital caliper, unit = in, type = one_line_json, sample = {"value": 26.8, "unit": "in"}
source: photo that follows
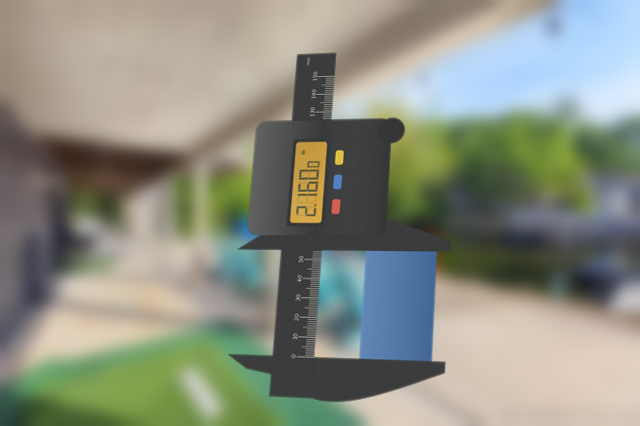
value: {"value": 2.1600, "unit": "in"}
